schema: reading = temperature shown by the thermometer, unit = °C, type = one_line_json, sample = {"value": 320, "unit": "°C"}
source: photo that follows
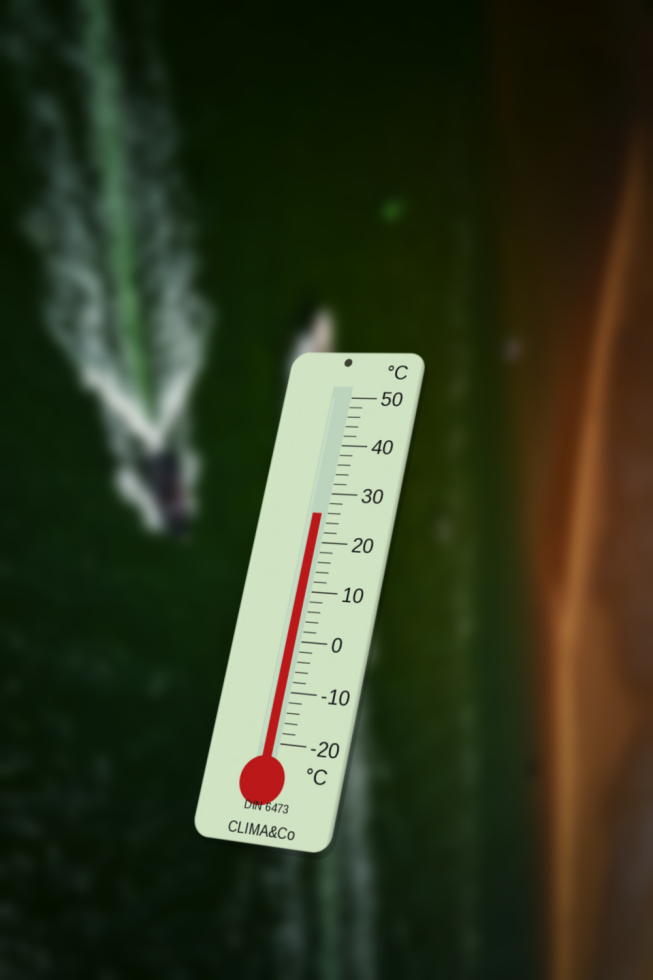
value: {"value": 26, "unit": "°C"}
